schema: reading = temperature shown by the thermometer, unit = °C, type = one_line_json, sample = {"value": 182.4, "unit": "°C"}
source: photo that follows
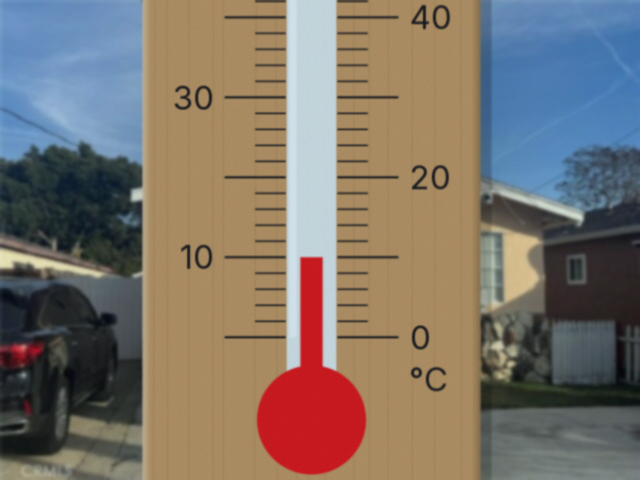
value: {"value": 10, "unit": "°C"}
